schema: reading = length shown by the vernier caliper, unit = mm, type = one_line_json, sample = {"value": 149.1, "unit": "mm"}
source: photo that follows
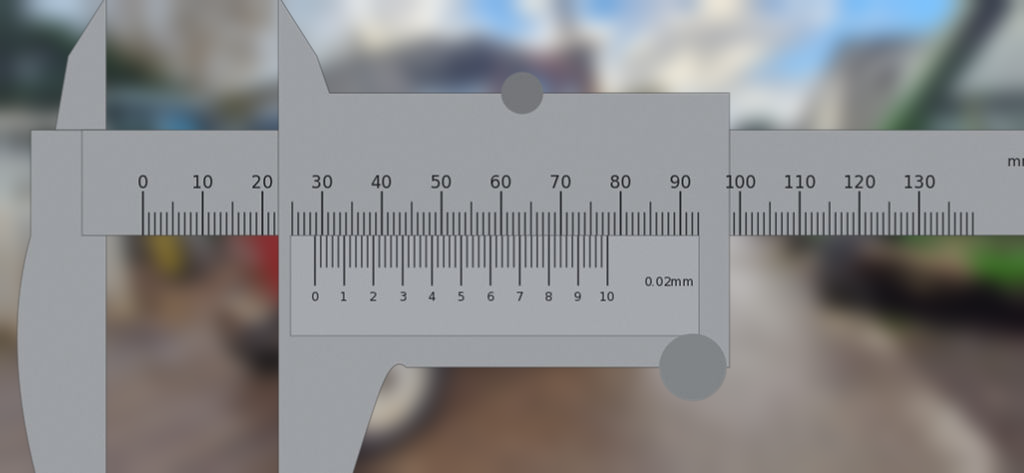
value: {"value": 28.8, "unit": "mm"}
